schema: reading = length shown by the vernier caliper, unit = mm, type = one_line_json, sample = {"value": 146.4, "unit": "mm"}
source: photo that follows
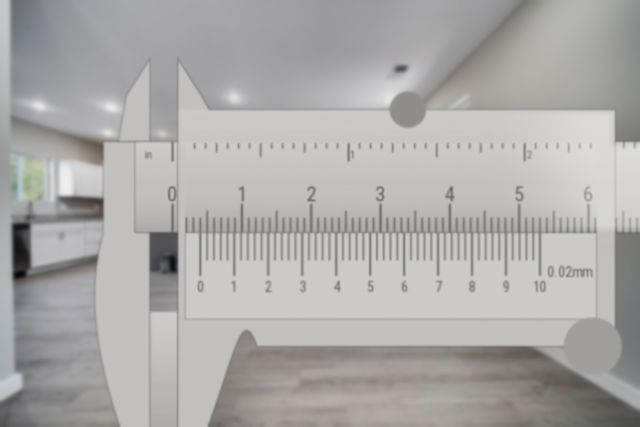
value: {"value": 4.0, "unit": "mm"}
